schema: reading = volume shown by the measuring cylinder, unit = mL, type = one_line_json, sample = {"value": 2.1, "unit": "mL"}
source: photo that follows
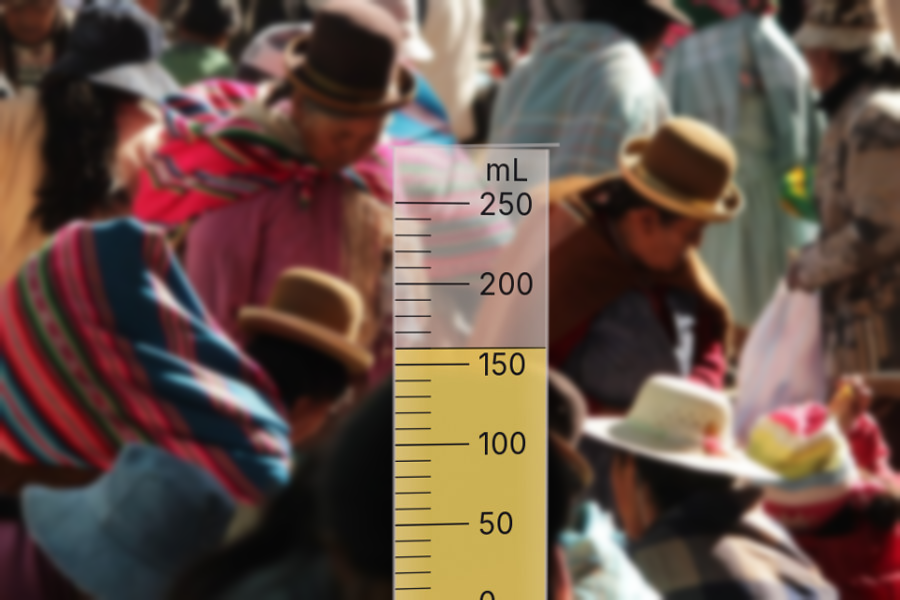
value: {"value": 160, "unit": "mL"}
